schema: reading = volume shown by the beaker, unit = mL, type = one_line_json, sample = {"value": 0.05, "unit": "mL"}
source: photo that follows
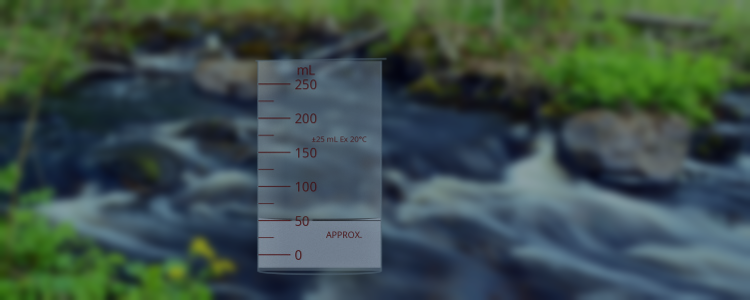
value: {"value": 50, "unit": "mL"}
